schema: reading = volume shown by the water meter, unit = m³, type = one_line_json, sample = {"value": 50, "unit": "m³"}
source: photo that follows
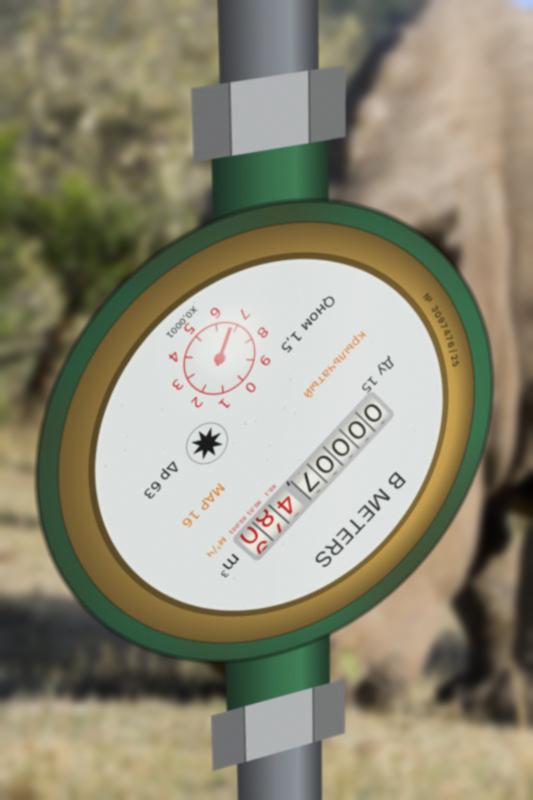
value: {"value": 7.4796, "unit": "m³"}
